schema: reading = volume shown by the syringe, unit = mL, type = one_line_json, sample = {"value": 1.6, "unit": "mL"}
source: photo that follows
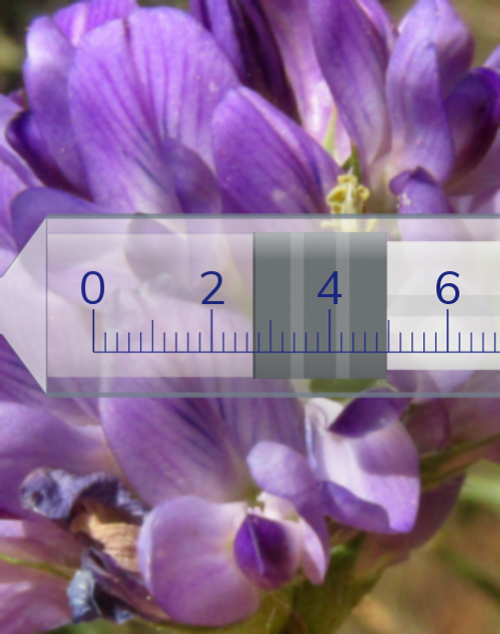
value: {"value": 2.7, "unit": "mL"}
